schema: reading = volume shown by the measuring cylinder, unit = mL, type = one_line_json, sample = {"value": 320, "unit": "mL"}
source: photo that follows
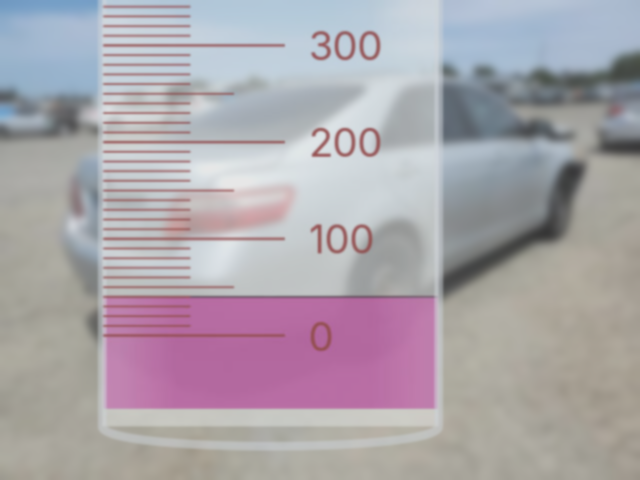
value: {"value": 40, "unit": "mL"}
